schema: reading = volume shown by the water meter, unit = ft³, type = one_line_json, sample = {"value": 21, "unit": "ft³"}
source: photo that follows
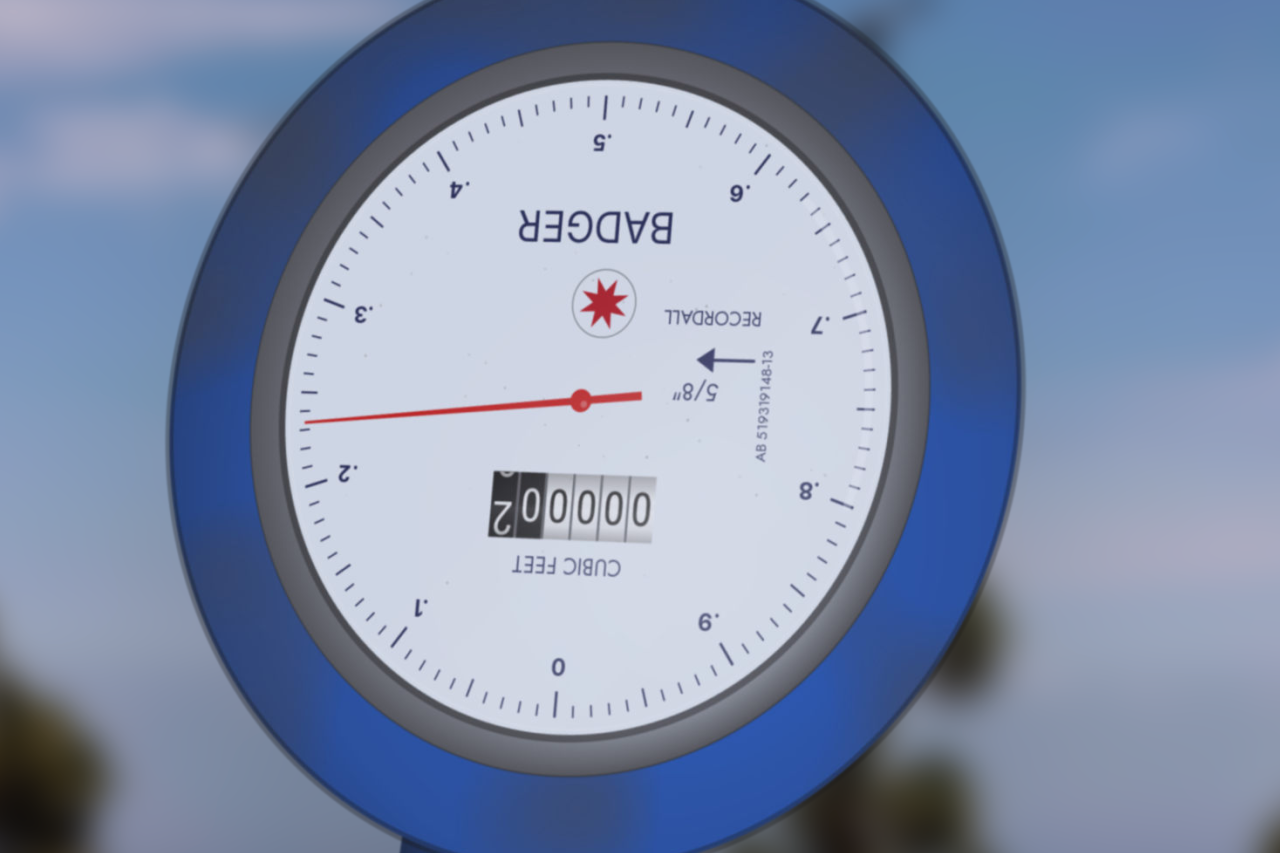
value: {"value": 2.23, "unit": "ft³"}
